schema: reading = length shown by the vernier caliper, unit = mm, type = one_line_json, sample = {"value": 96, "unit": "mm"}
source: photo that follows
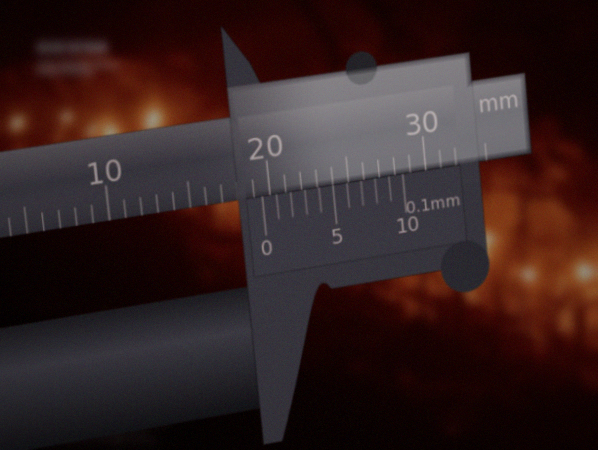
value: {"value": 19.5, "unit": "mm"}
